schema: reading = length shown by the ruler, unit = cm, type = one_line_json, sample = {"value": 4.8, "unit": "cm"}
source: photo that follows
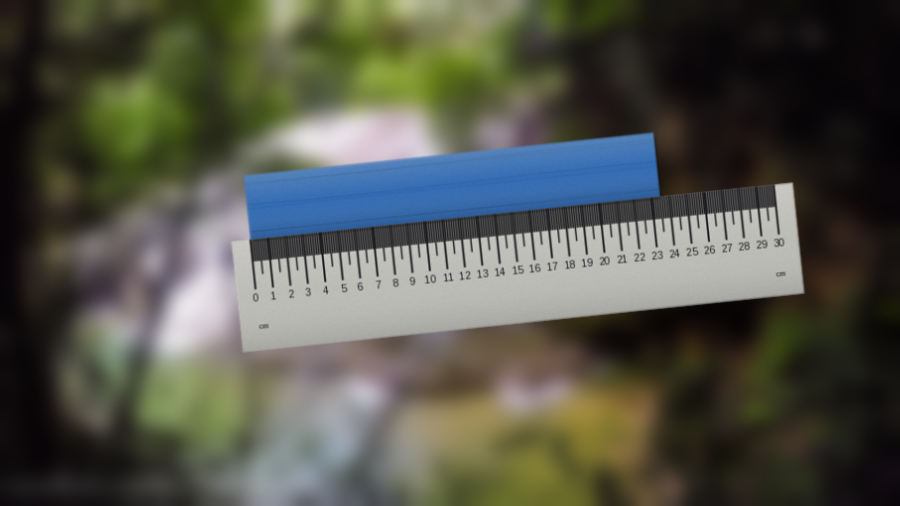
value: {"value": 23.5, "unit": "cm"}
